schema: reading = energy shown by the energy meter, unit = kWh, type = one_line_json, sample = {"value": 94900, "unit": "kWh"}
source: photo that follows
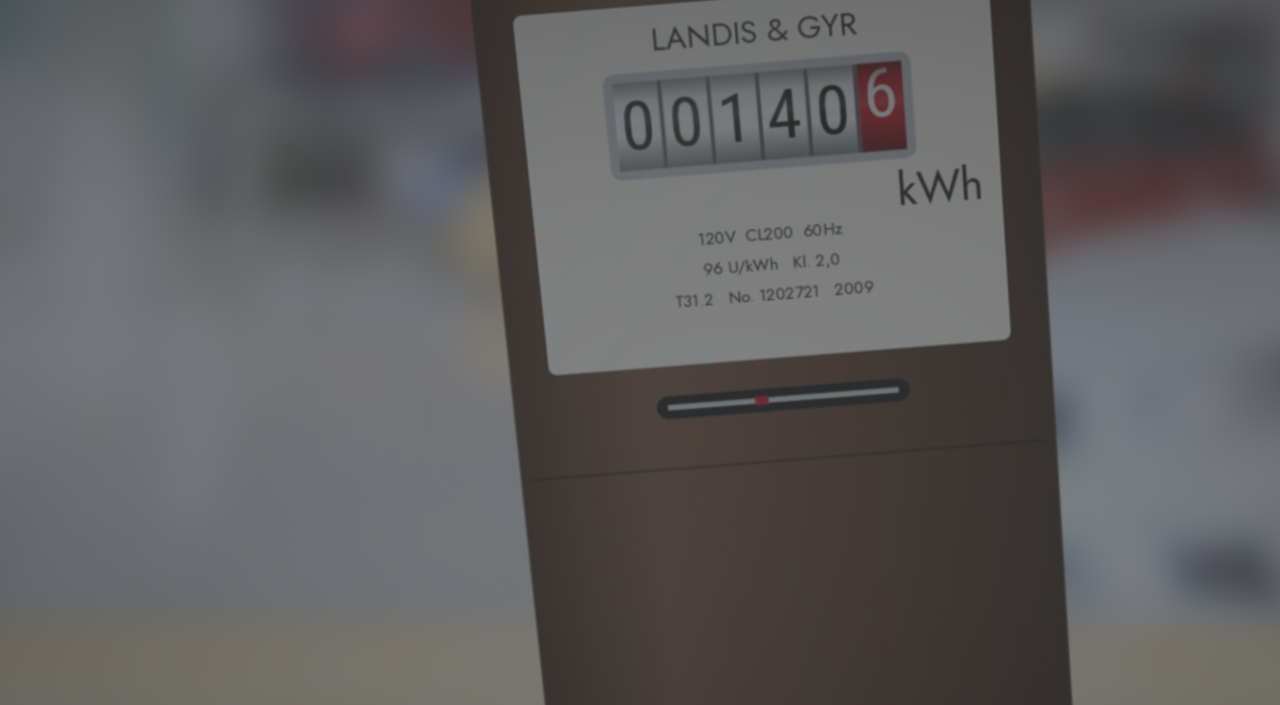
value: {"value": 140.6, "unit": "kWh"}
